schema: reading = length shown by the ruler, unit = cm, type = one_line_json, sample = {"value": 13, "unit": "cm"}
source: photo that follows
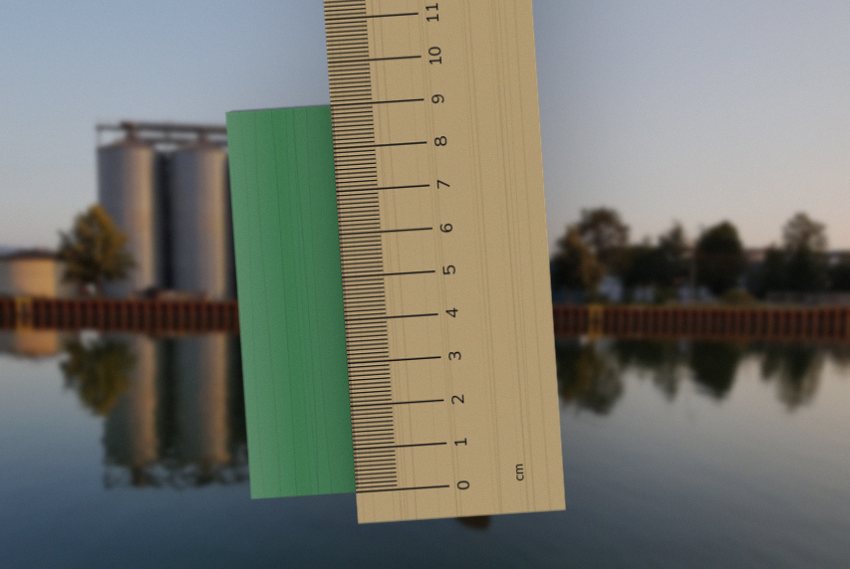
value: {"value": 9, "unit": "cm"}
